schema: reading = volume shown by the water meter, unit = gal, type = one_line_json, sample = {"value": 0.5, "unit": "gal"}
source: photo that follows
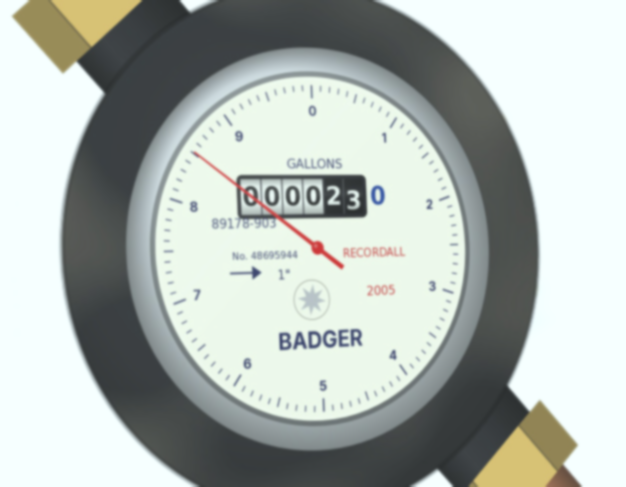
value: {"value": 228.5, "unit": "gal"}
